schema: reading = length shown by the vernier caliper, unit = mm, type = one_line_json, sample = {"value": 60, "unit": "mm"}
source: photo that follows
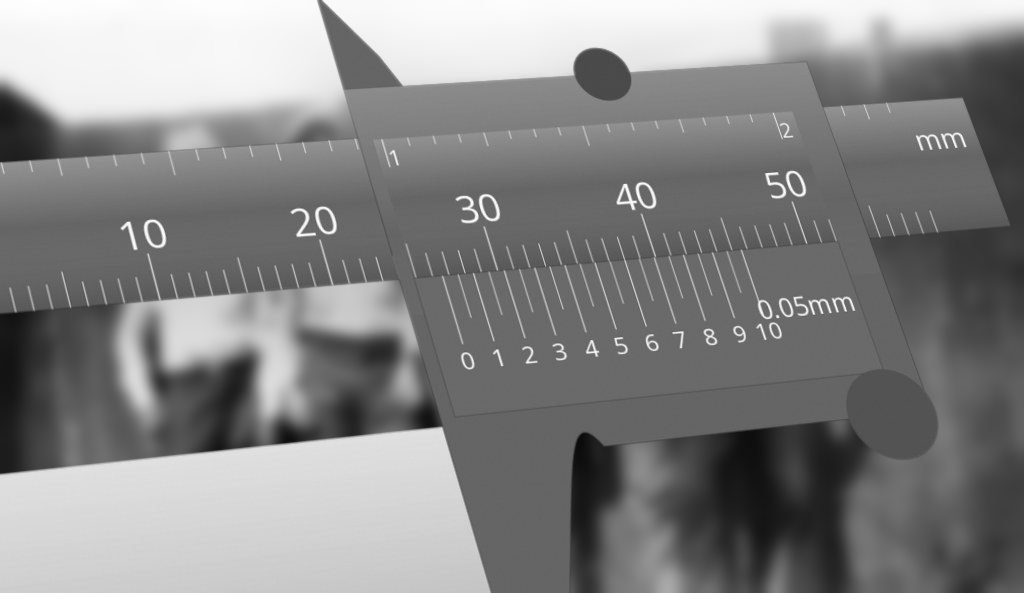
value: {"value": 26.6, "unit": "mm"}
